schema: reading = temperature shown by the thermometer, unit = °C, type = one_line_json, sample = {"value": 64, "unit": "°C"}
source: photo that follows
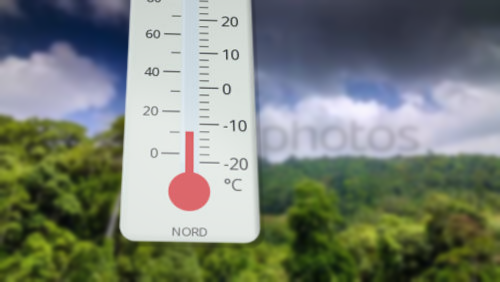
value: {"value": -12, "unit": "°C"}
